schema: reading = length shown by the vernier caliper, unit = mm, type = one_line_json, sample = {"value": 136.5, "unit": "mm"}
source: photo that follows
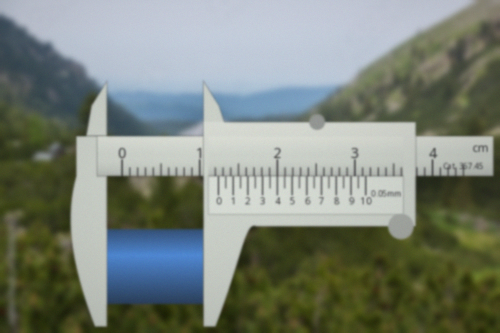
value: {"value": 12.4, "unit": "mm"}
